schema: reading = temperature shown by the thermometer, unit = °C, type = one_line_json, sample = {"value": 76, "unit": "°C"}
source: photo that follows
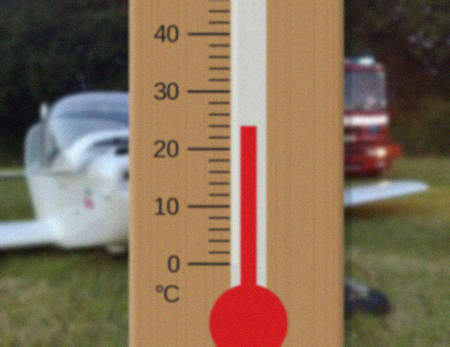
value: {"value": 24, "unit": "°C"}
